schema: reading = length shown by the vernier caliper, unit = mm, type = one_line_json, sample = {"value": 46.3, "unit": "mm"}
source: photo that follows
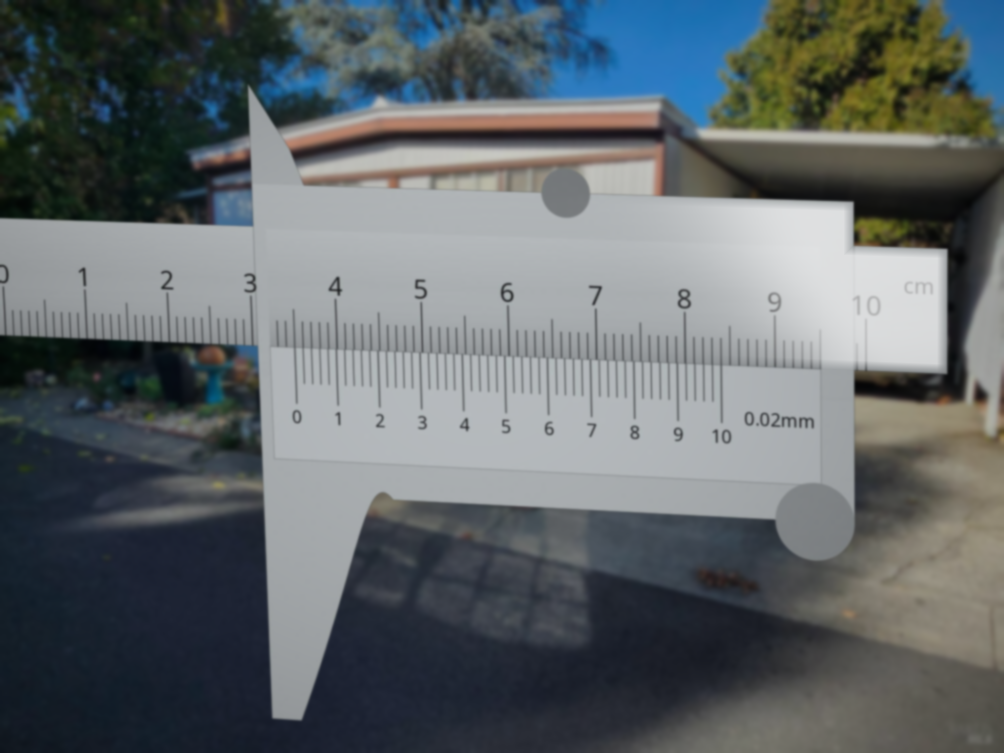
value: {"value": 35.0, "unit": "mm"}
